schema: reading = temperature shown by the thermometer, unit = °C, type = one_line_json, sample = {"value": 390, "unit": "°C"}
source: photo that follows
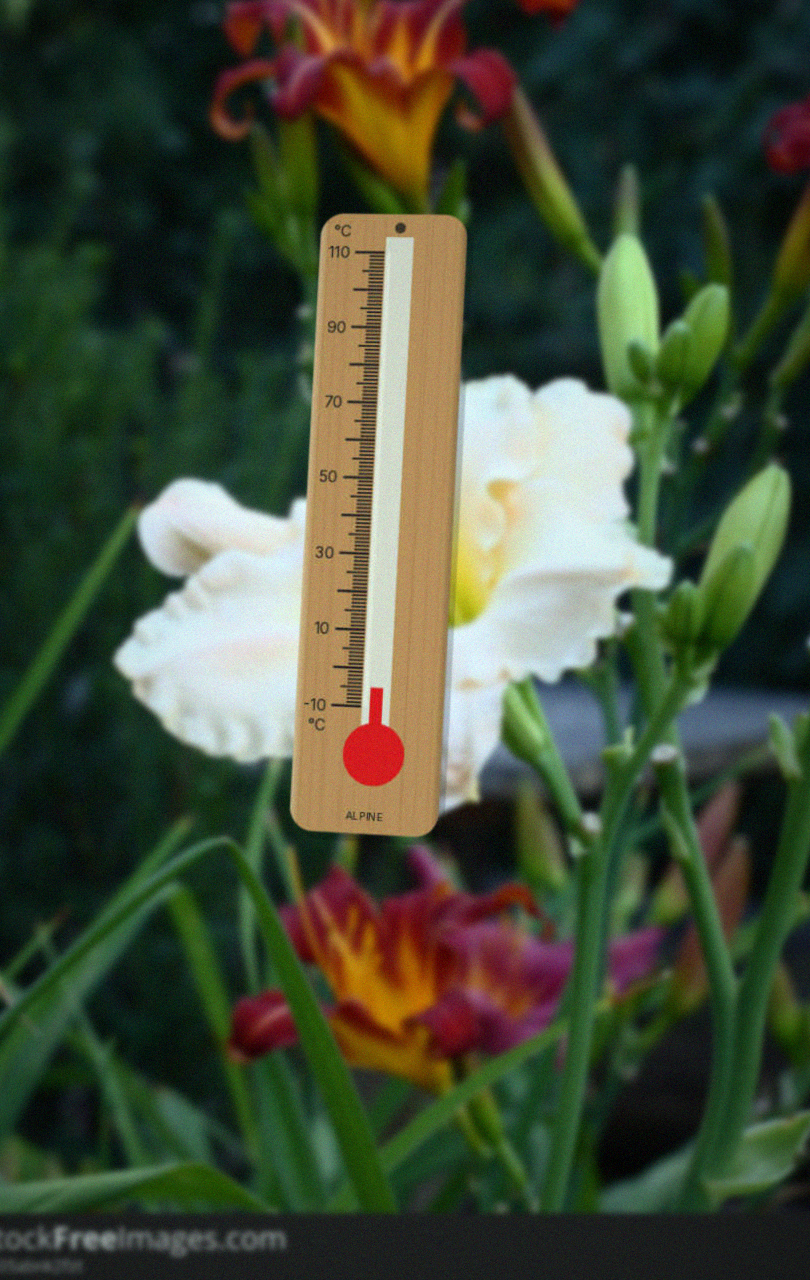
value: {"value": -5, "unit": "°C"}
